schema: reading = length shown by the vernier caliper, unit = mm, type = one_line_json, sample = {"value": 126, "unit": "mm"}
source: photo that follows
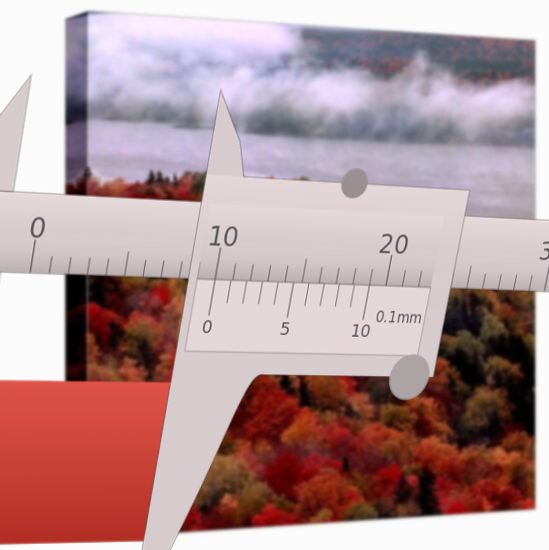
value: {"value": 10.0, "unit": "mm"}
